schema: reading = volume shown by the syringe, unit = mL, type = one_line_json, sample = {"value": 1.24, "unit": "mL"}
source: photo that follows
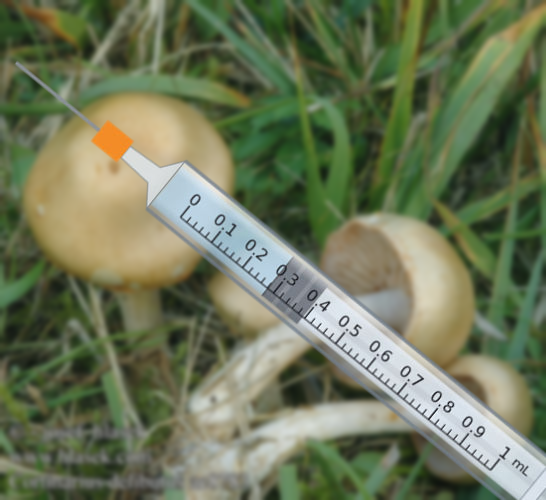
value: {"value": 0.28, "unit": "mL"}
